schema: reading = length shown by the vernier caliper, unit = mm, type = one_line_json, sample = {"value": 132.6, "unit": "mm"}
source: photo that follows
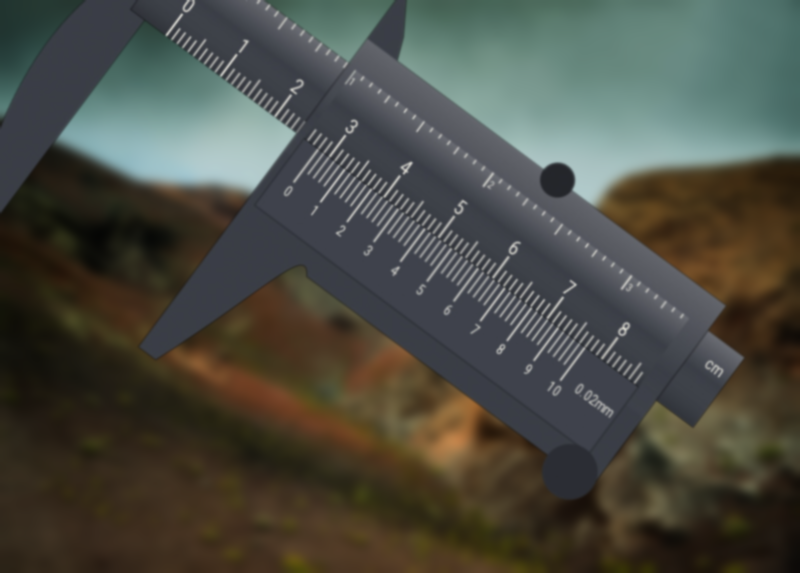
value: {"value": 28.0, "unit": "mm"}
